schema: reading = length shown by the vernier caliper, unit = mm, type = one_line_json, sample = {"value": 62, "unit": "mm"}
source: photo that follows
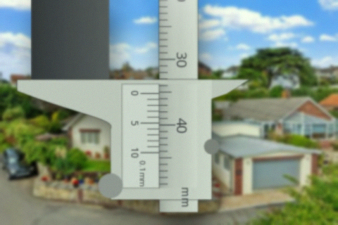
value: {"value": 35.2, "unit": "mm"}
